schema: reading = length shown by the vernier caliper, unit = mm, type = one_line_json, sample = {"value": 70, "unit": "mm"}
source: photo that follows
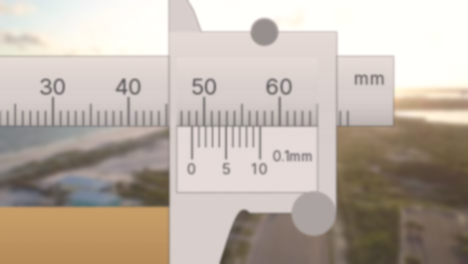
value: {"value": 48.4, "unit": "mm"}
